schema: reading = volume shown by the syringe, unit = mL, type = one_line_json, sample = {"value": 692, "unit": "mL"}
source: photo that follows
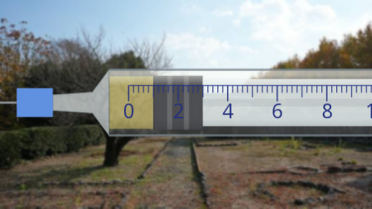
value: {"value": 1, "unit": "mL"}
